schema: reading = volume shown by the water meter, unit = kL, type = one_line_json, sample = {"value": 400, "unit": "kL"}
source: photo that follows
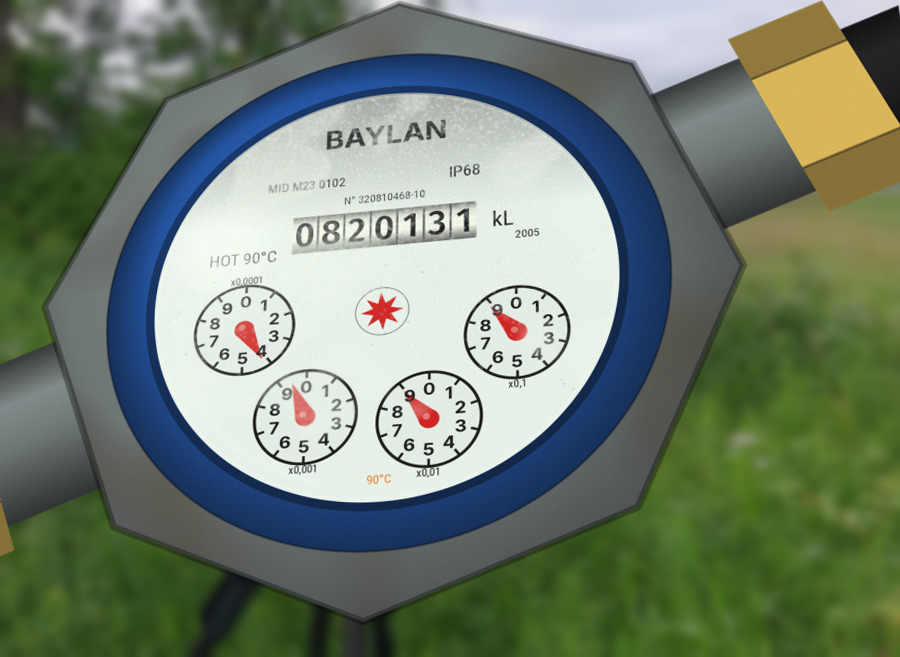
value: {"value": 820131.8894, "unit": "kL"}
